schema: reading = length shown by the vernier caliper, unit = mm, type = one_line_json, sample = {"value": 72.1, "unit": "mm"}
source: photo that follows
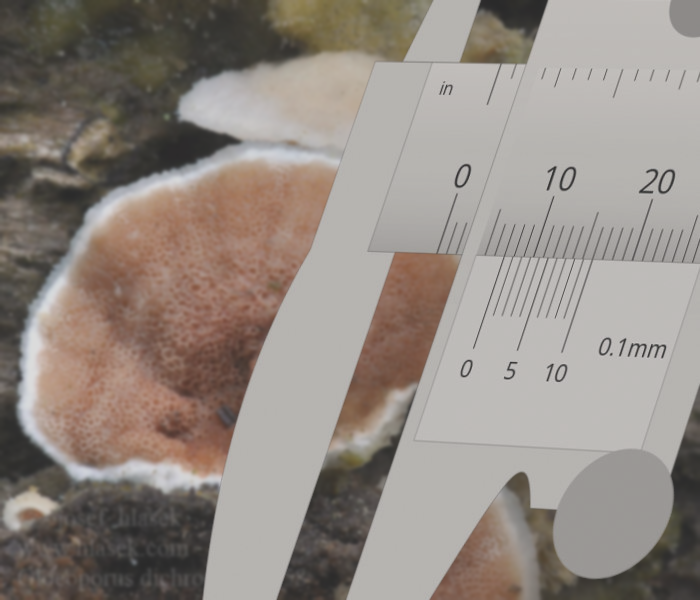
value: {"value": 7.0, "unit": "mm"}
